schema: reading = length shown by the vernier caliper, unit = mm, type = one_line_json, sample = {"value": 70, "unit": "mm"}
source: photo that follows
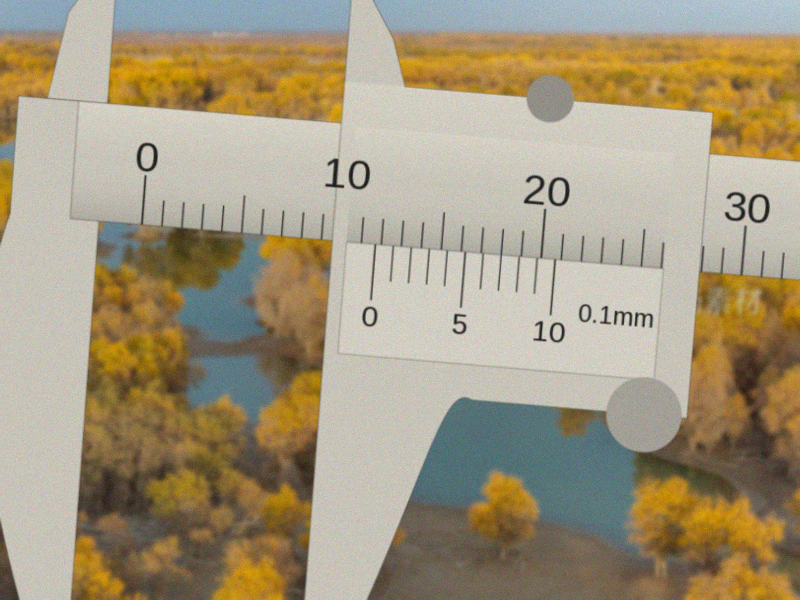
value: {"value": 11.7, "unit": "mm"}
